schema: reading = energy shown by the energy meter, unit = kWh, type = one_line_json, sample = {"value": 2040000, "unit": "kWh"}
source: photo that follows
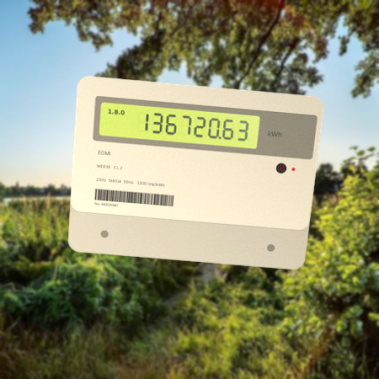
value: {"value": 136720.63, "unit": "kWh"}
